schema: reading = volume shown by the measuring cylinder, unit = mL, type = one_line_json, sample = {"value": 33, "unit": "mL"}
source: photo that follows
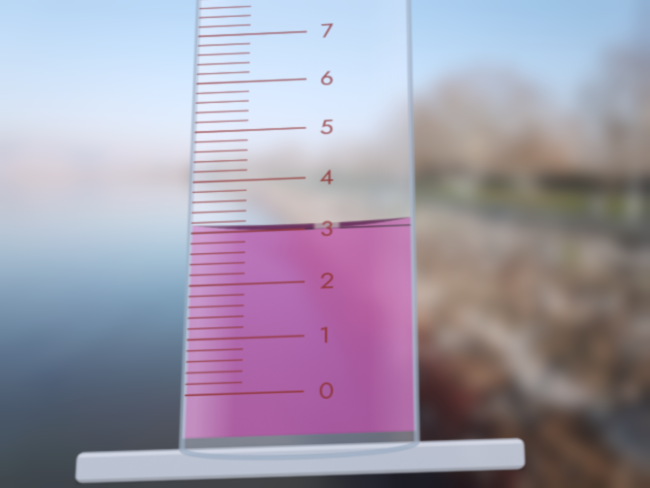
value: {"value": 3, "unit": "mL"}
